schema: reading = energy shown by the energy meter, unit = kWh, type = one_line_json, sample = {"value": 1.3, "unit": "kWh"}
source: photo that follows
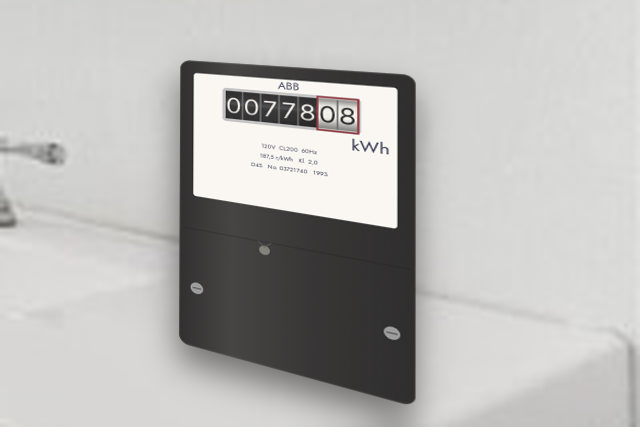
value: {"value": 778.08, "unit": "kWh"}
